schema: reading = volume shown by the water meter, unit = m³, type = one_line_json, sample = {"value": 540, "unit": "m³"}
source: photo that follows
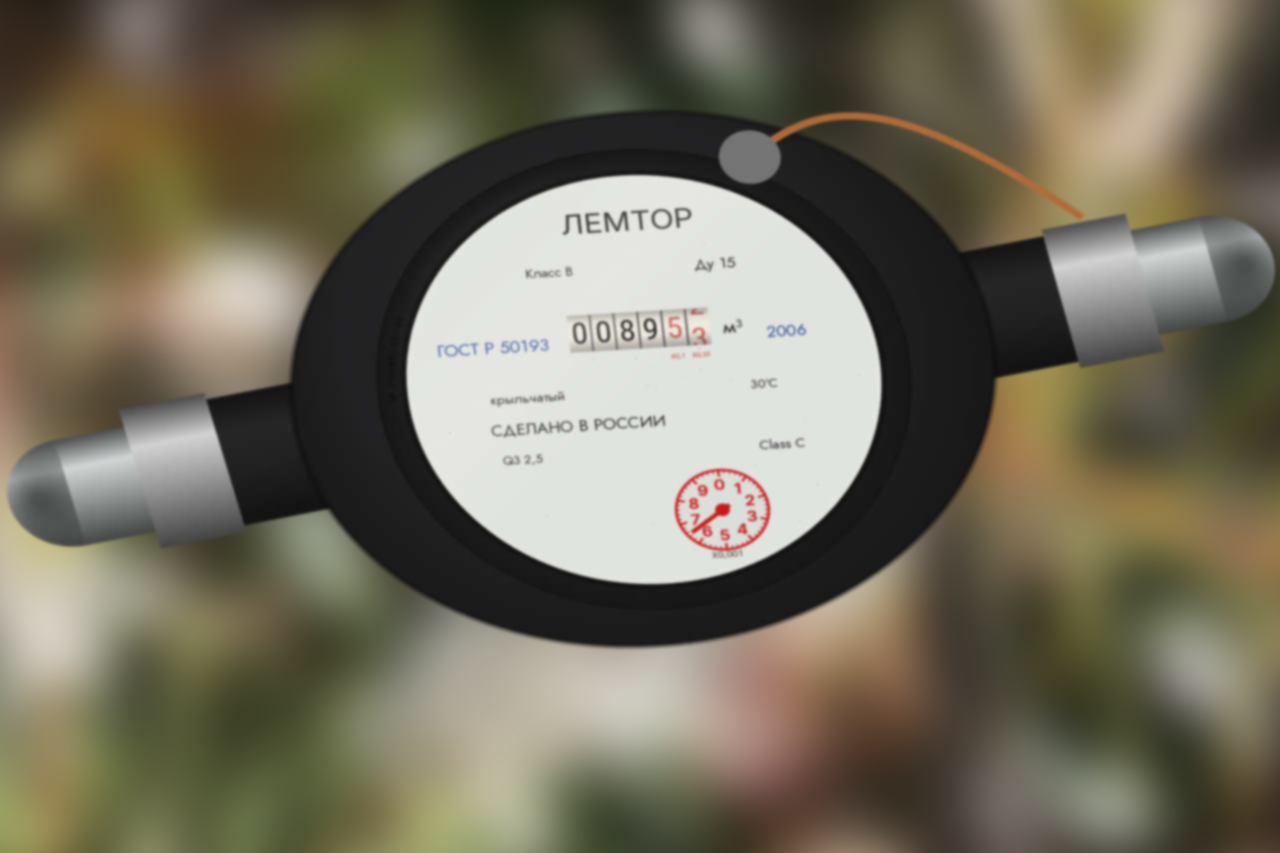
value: {"value": 89.526, "unit": "m³"}
